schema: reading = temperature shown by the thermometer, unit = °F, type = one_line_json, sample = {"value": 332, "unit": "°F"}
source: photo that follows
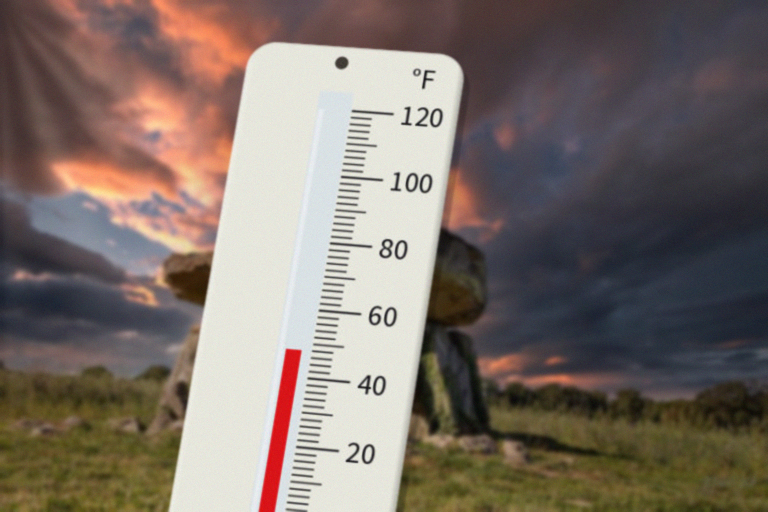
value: {"value": 48, "unit": "°F"}
